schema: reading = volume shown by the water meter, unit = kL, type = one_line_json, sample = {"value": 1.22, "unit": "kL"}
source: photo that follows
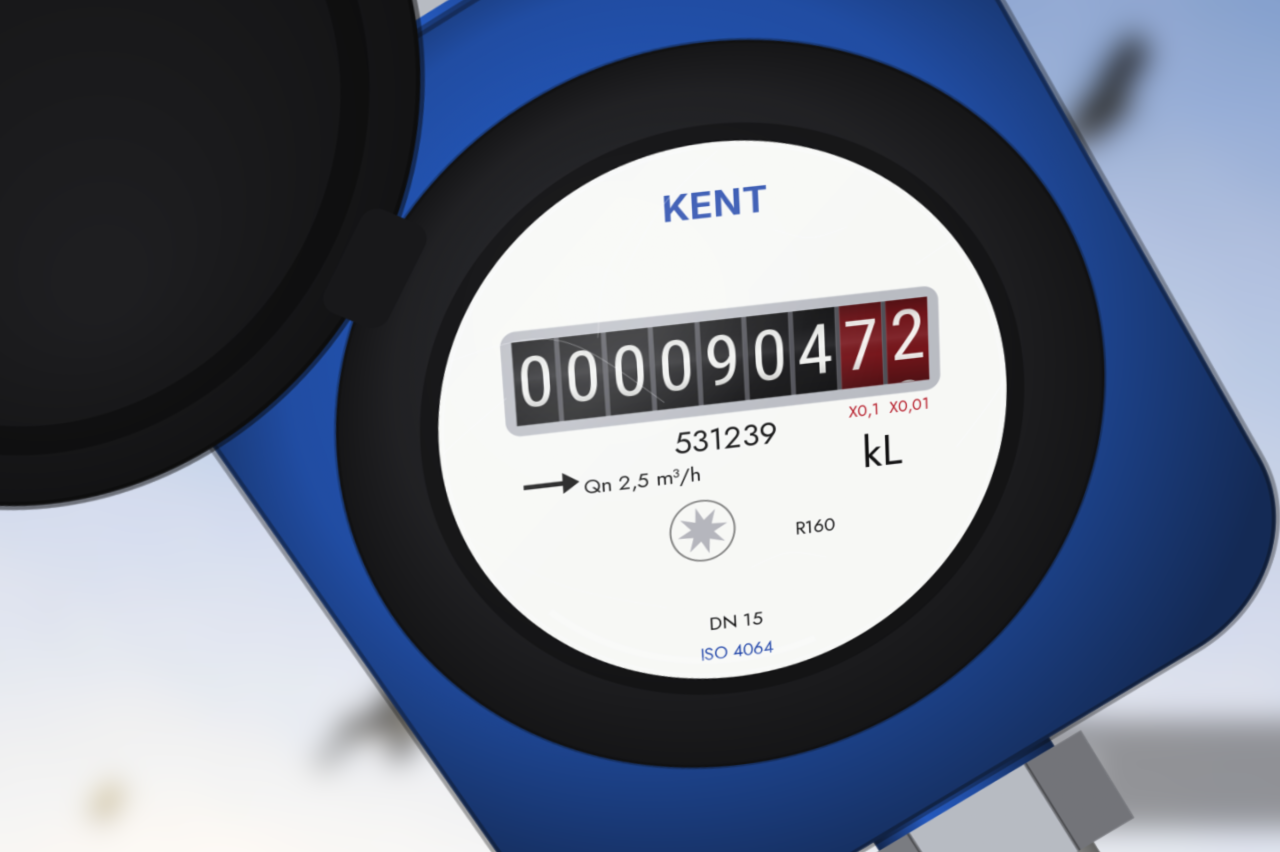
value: {"value": 904.72, "unit": "kL"}
